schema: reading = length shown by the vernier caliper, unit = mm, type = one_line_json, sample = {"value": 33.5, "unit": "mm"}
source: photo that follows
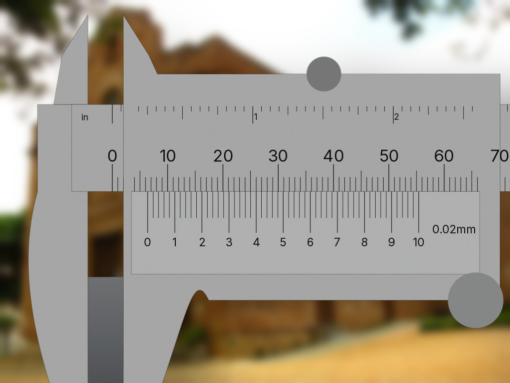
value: {"value": 6.4, "unit": "mm"}
